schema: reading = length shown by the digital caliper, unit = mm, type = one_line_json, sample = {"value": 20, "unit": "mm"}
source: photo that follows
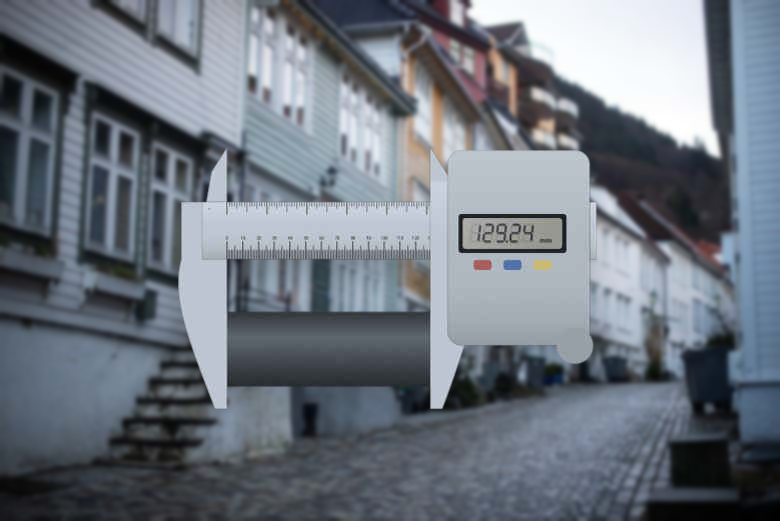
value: {"value": 129.24, "unit": "mm"}
